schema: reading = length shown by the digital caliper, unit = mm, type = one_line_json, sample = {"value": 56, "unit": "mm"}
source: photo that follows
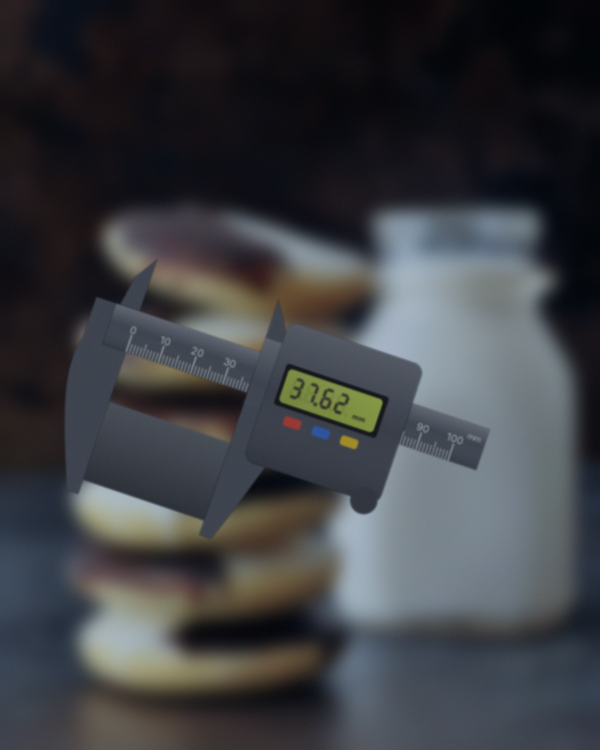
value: {"value": 37.62, "unit": "mm"}
